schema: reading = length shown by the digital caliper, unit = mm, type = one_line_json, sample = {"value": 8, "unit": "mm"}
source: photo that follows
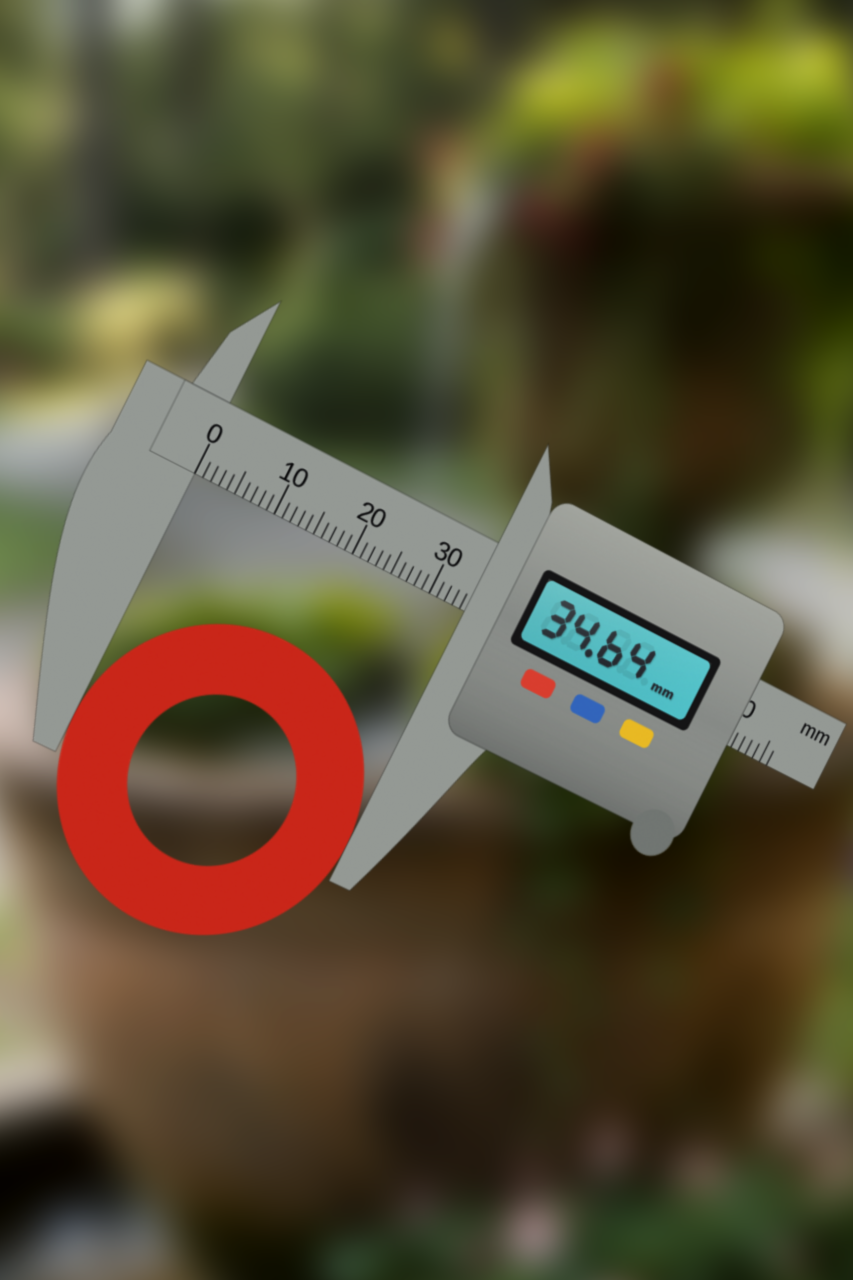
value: {"value": 34.64, "unit": "mm"}
